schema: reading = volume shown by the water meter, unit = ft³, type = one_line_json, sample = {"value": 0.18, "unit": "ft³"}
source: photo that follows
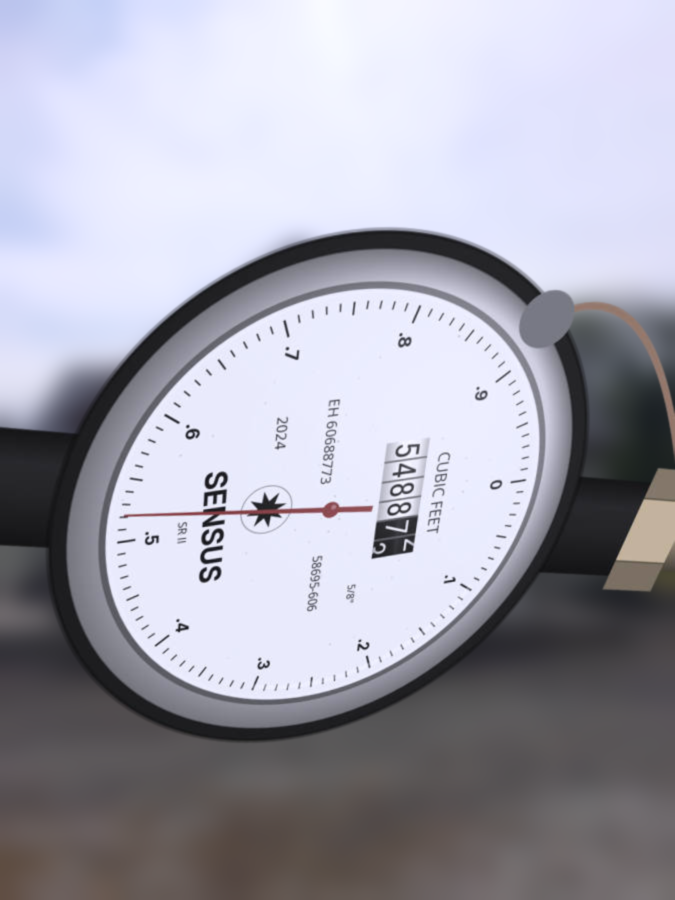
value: {"value": 548872.52, "unit": "ft³"}
